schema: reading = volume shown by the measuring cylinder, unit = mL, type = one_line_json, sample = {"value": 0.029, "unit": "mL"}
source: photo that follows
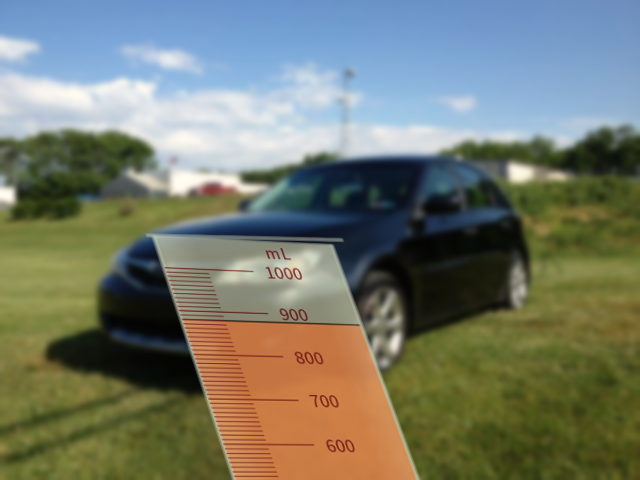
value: {"value": 880, "unit": "mL"}
